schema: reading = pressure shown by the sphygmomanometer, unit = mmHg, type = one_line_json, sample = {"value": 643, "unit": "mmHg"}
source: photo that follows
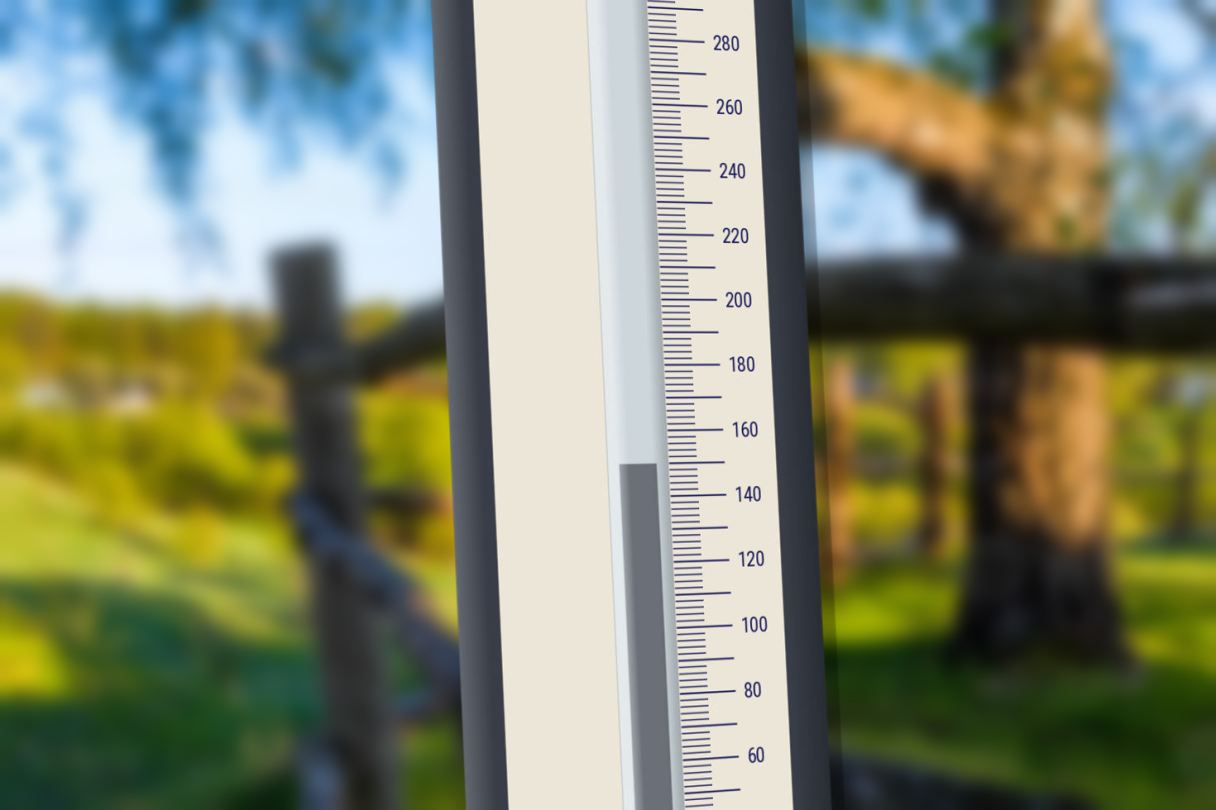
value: {"value": 150, "unit": "mmHg"}
